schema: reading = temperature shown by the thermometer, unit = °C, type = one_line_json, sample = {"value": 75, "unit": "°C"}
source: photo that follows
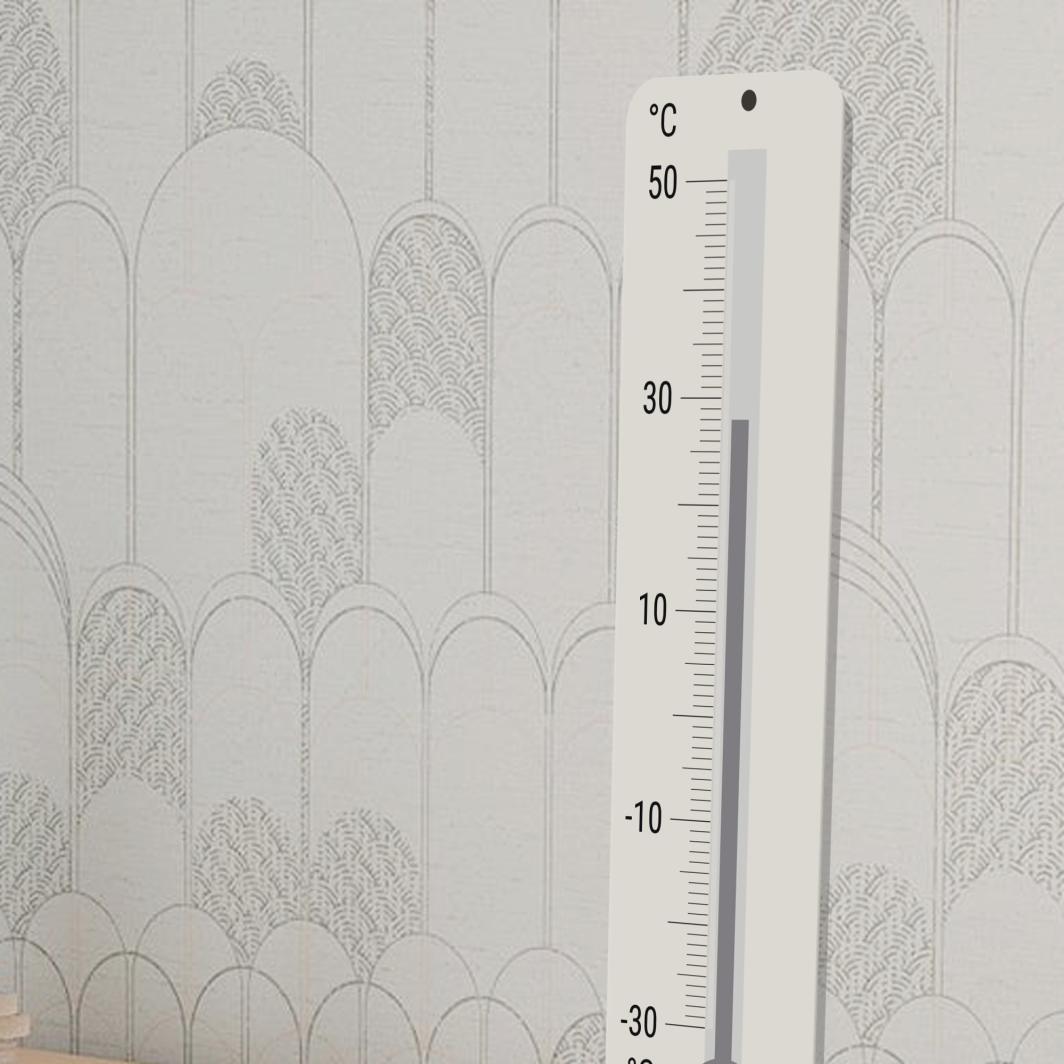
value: {"value": 28, "unit": "°C"}
